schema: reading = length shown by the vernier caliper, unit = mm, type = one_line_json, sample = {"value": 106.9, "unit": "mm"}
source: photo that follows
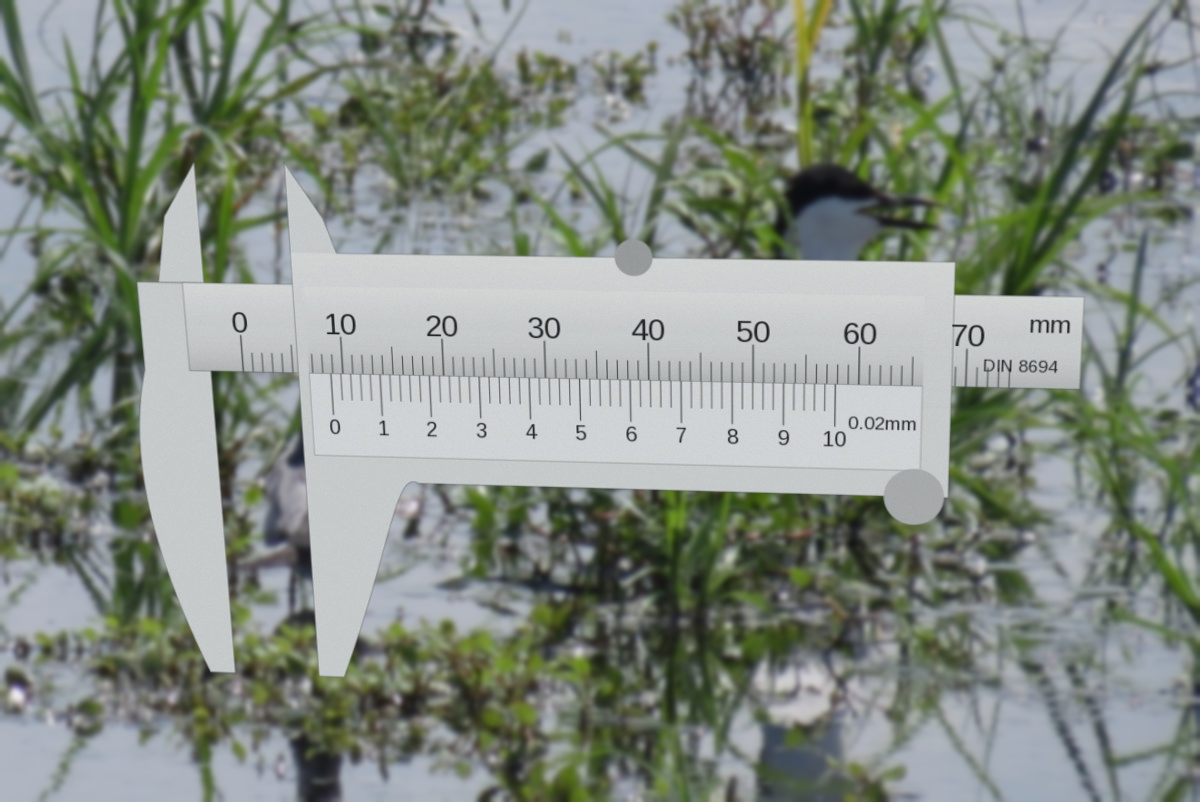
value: {"value": 8.8, "unit": "mm"}
